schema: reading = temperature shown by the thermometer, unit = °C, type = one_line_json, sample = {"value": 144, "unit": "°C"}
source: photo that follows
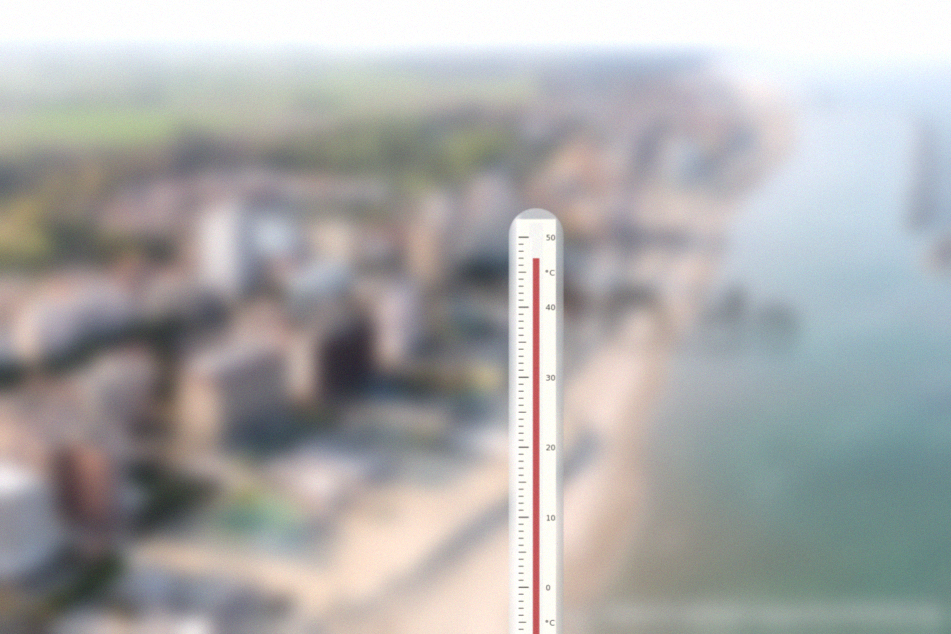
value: {"value": 47, "unit": "°C"}
